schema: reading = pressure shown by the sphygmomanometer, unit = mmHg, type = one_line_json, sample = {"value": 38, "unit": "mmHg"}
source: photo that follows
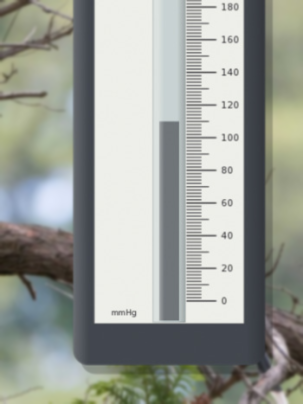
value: {"value": 110, "unit": "mmHg"}
